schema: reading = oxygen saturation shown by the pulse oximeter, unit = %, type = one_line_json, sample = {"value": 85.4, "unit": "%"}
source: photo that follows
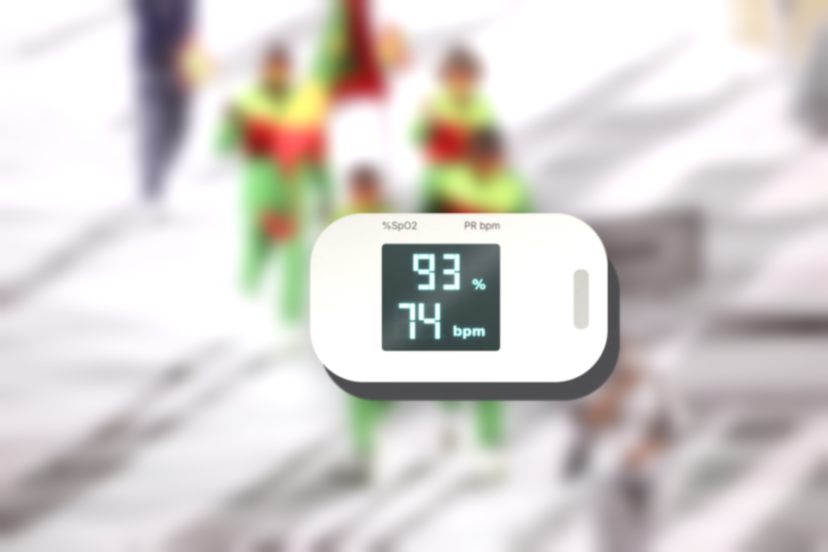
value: {"value": 93, "unit": "%"}
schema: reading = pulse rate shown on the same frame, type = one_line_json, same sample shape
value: {"value": 74, "unit": "bpm"}
